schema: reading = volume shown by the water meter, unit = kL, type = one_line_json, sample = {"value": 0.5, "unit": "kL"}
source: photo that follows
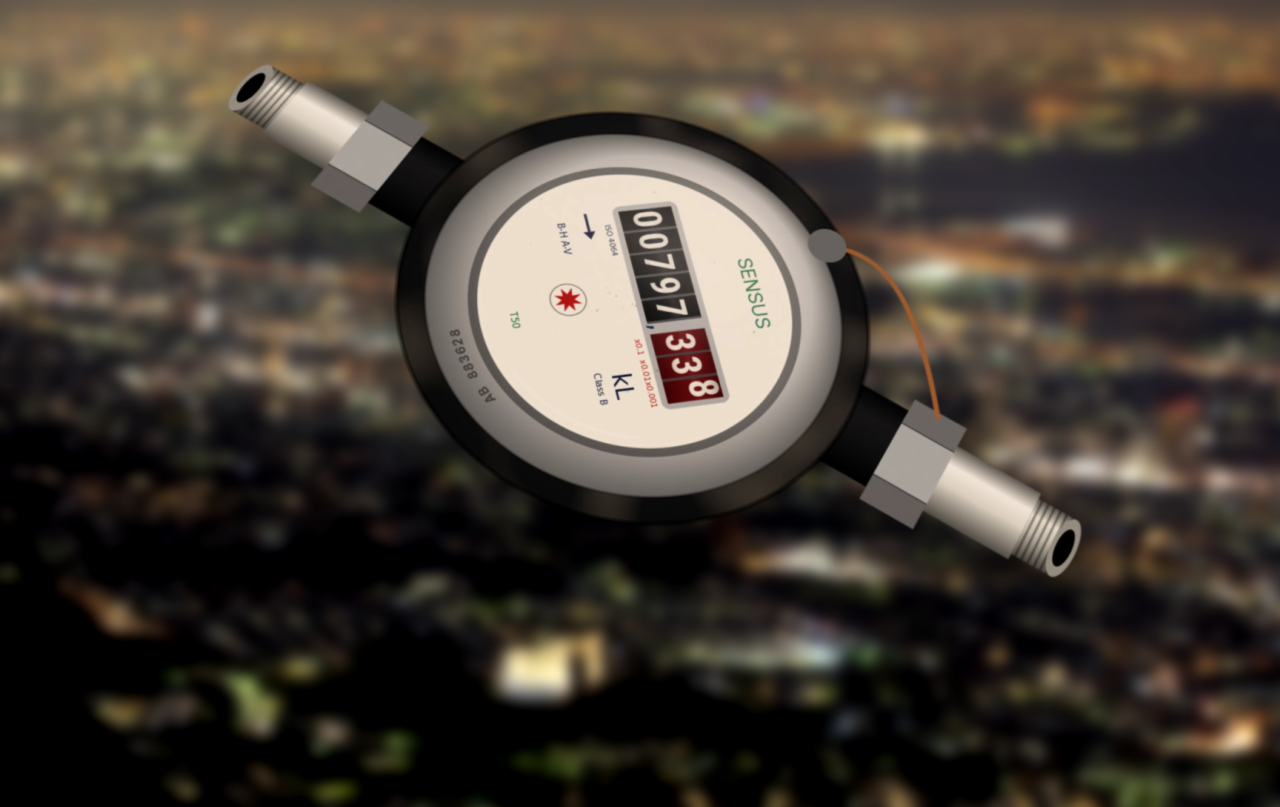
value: {"value": 797.338, "unit": "kL"}
